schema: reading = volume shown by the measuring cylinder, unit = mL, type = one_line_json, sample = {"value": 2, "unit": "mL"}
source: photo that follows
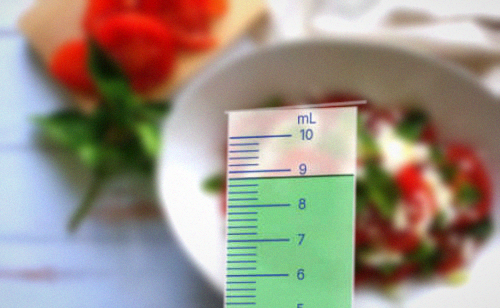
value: {"value": 8.8, "unit": "mL"}
